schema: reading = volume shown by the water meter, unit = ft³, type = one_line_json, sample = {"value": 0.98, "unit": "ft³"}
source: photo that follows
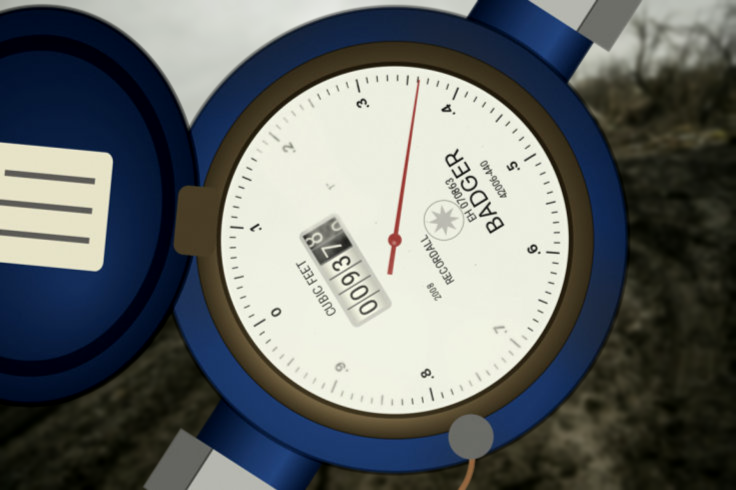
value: {"value": 9378.36, "unit": "ft³"}
